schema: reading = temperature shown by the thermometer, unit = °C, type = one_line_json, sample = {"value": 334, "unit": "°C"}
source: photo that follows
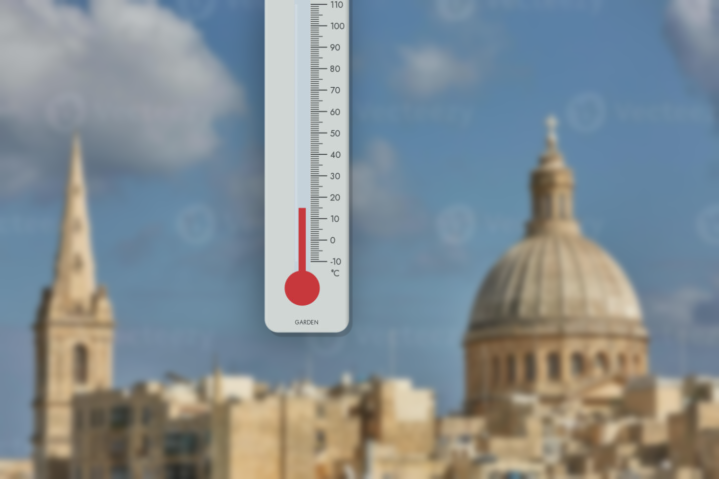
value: {"value": 15, "unit": "°C"}
